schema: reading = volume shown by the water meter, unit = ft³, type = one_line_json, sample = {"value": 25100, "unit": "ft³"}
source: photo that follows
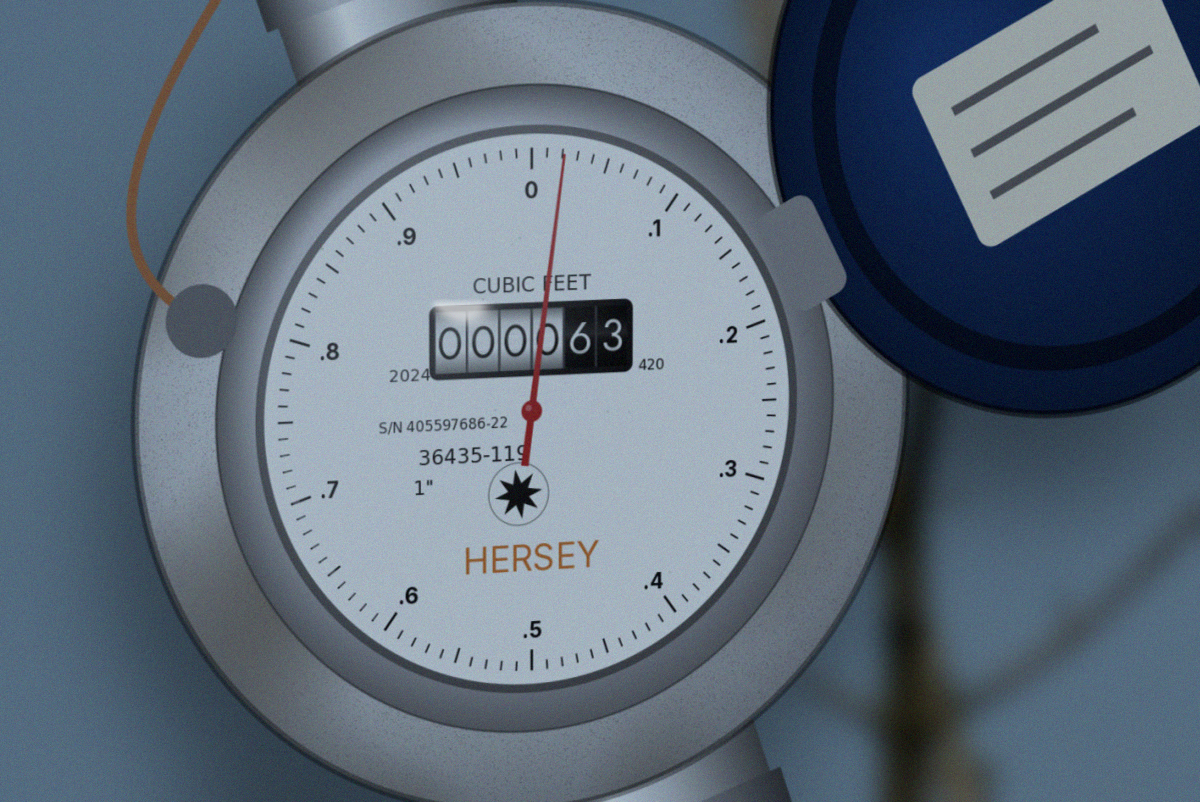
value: {"value": 63.02, "unit": "ft³"}
